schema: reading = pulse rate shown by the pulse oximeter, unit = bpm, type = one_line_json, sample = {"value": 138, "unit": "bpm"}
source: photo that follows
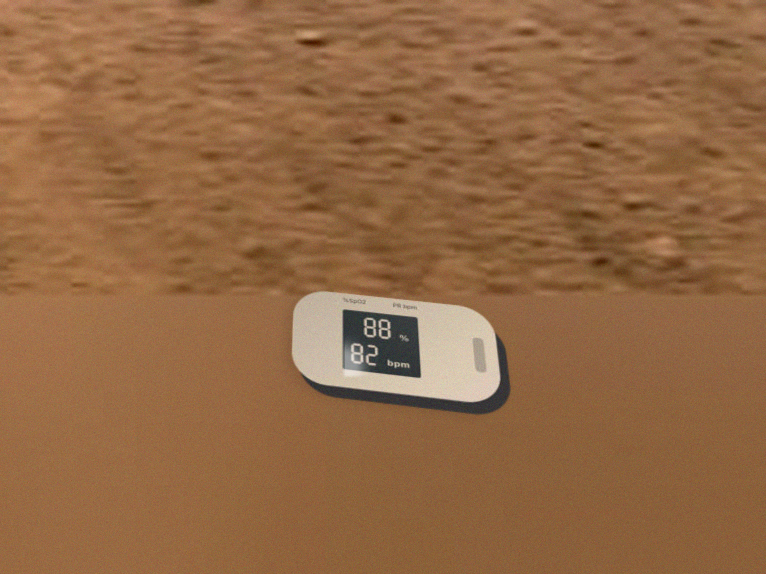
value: {"value": 82, "unit": "bpm"}
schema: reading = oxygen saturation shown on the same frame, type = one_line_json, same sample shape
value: {"value": 88, "unit": "%"}
